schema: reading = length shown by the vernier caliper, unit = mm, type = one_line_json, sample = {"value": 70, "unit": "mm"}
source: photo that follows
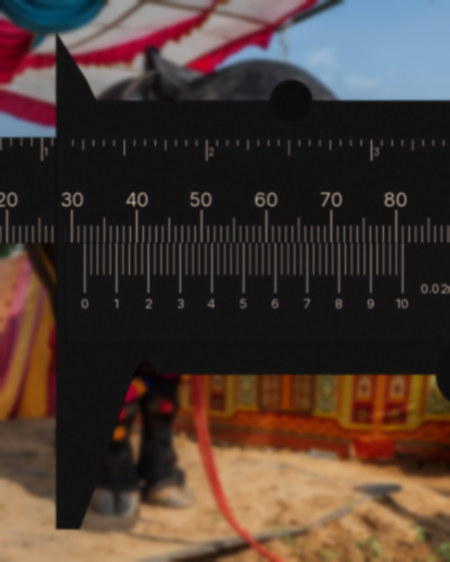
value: {"value": 32.0, "unit": "mm"}
